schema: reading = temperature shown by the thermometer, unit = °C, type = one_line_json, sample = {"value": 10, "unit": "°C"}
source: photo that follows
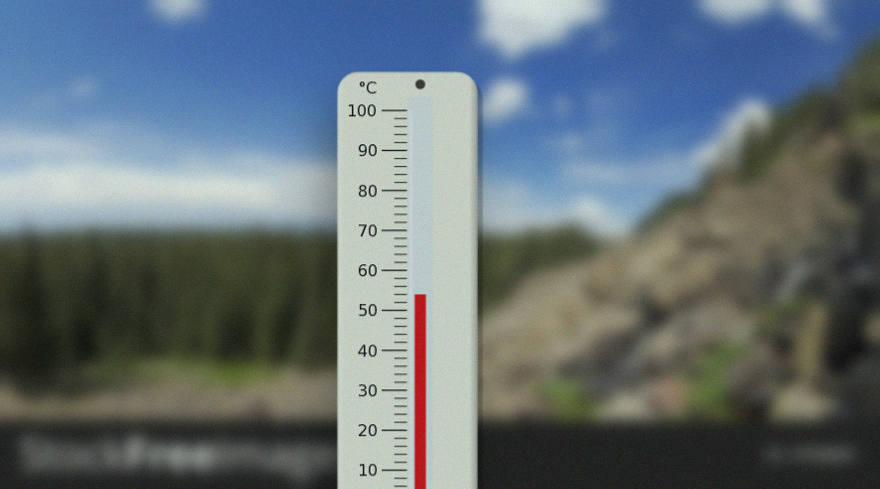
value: {"value": 54, "unit": "°C"}
